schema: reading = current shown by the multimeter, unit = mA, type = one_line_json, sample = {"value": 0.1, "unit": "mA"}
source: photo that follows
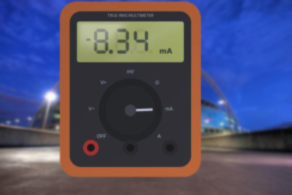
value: {"value": -8.34, "unit": "mA"}
